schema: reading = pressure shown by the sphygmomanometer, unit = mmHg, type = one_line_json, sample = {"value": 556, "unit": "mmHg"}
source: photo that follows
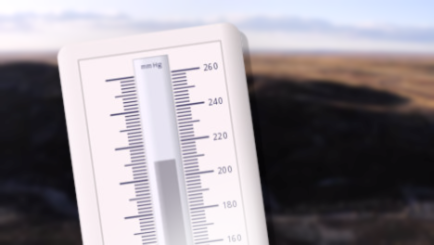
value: {"value": 210, "unit": "mmHg"}
